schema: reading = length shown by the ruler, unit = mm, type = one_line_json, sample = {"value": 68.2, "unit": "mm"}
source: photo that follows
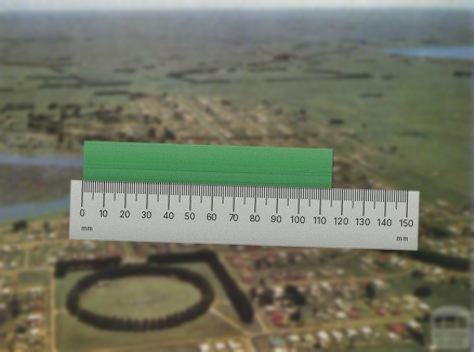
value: {"value": 115, "unit": "mm"}
